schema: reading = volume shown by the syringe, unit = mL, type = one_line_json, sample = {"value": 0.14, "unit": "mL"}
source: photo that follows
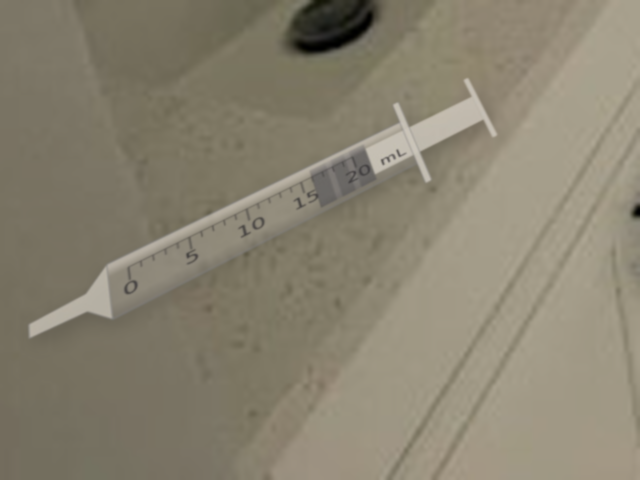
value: {"value": 16, "unit": "mL"}
